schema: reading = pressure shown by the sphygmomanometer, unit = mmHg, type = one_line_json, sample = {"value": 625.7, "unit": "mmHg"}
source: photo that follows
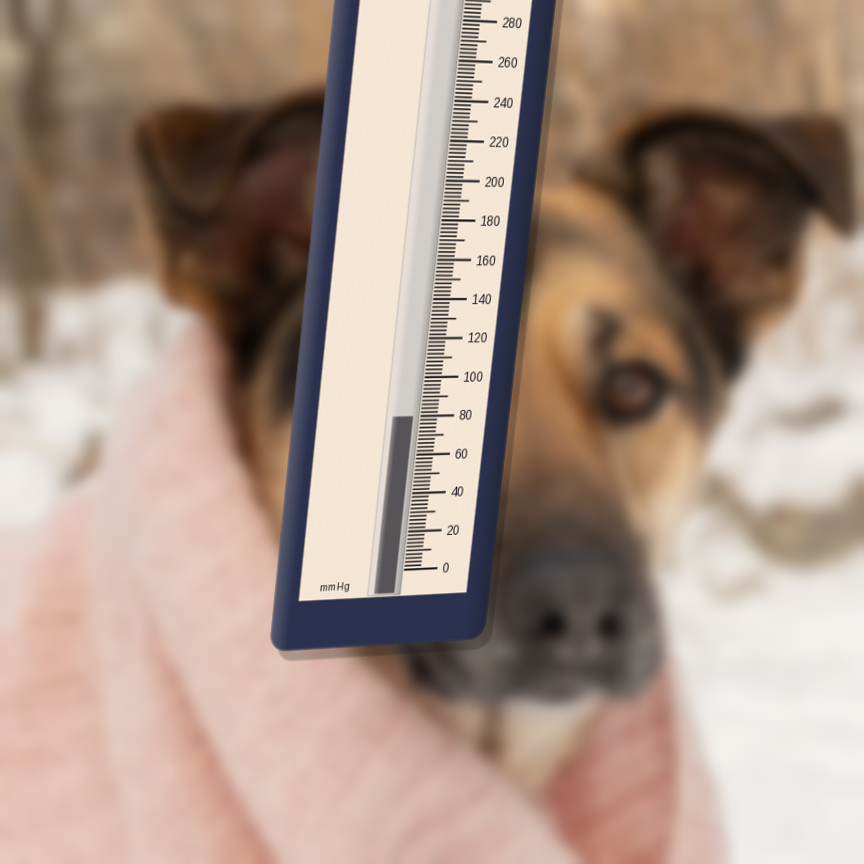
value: {"value": 80, "unit": "mmHg"}
